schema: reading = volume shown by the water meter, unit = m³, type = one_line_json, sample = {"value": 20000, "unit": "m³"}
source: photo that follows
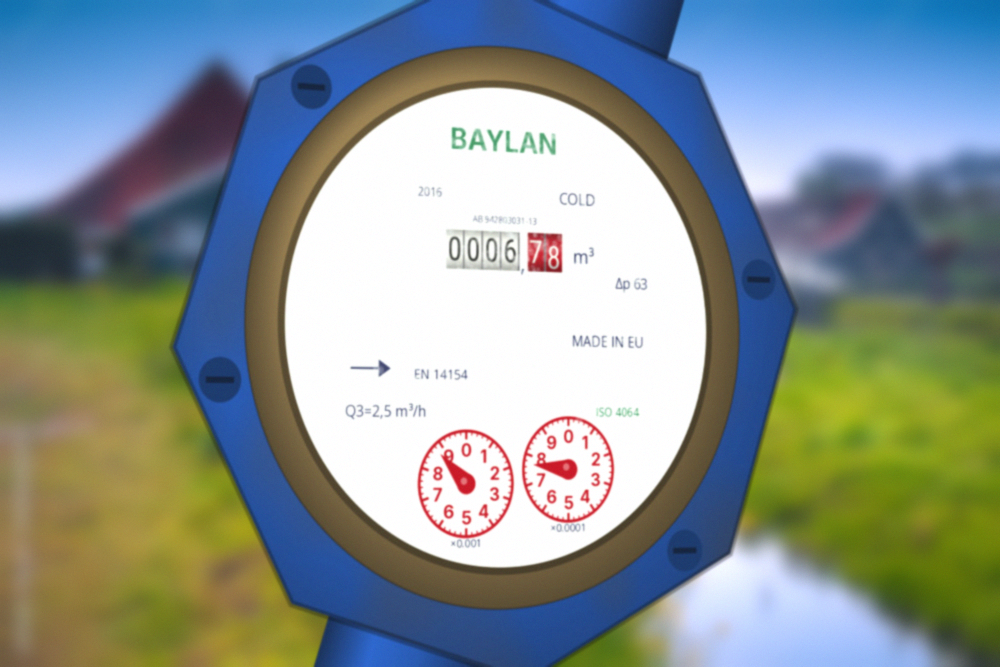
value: {"value": 6.7787, "unit": "m³"}
